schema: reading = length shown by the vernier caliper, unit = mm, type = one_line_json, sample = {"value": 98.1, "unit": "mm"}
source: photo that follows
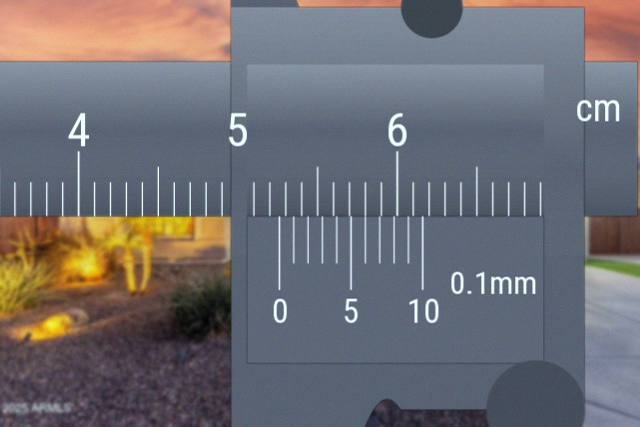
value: {"value": 52.6, "unit": "mm"}
